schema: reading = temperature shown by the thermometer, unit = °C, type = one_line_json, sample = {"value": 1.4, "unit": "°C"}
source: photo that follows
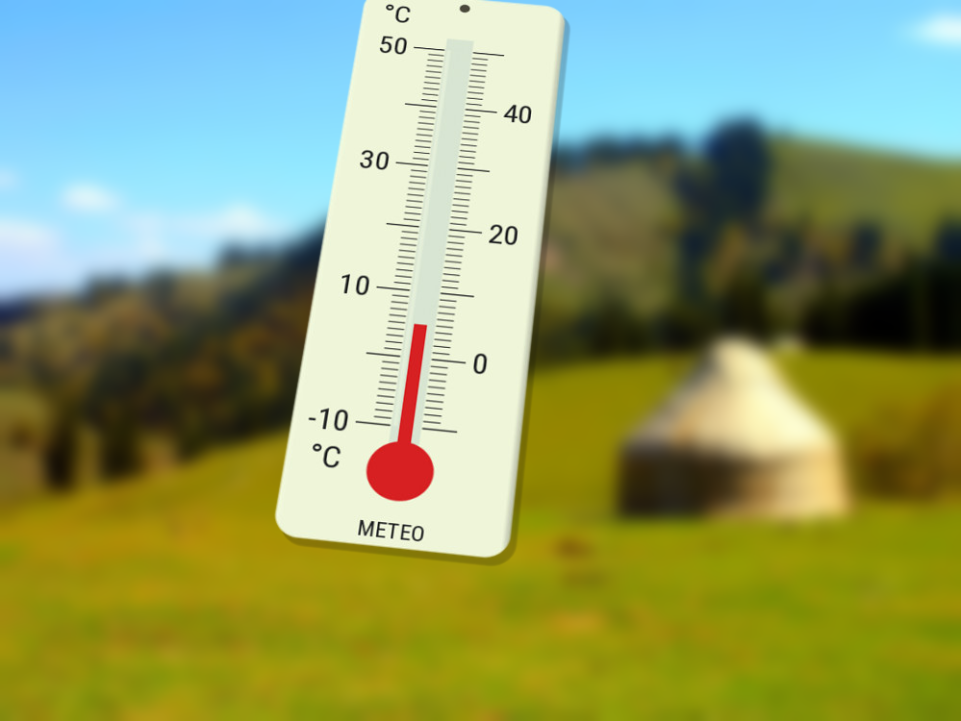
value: {"value": 5, "unit": "°C"}
